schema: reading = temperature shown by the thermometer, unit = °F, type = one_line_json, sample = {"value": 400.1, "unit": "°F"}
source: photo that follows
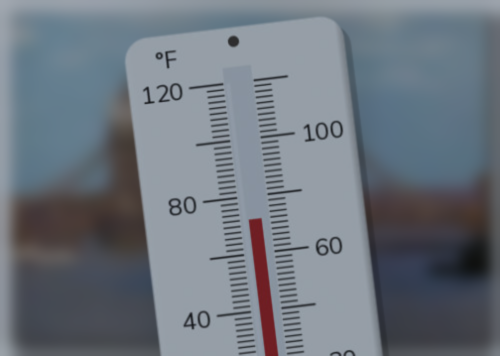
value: {"value": 72, "unit": "°F"}
